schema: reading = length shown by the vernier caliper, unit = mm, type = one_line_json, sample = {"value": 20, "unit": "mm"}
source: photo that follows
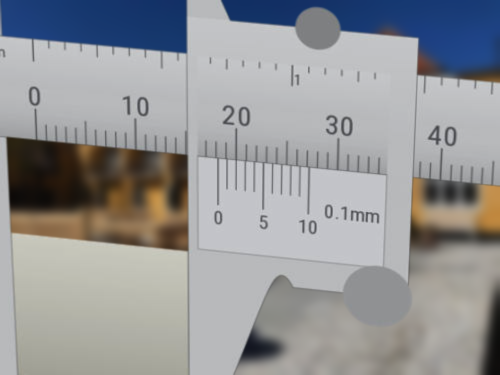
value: {"value": 18.2, "unit": "mm"}
